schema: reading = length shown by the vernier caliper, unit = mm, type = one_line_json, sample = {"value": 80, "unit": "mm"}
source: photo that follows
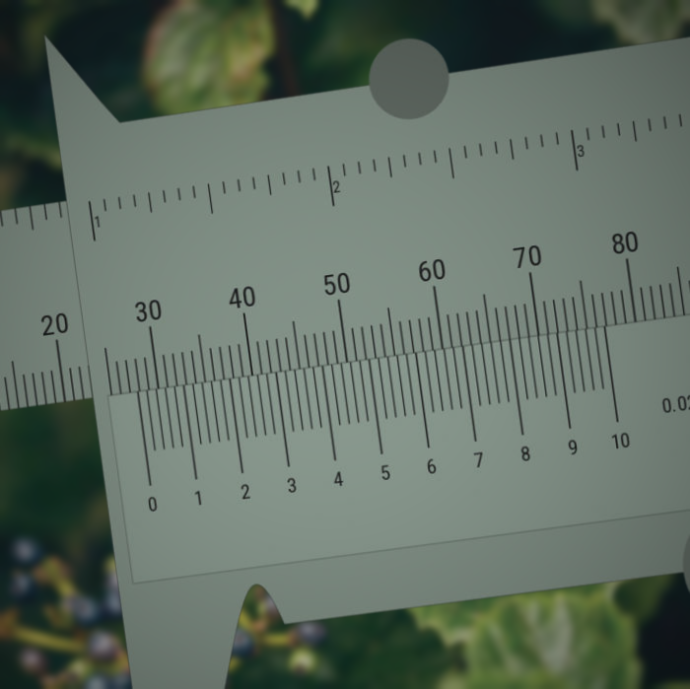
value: {"value": 27.8, "unit": "mm"}
